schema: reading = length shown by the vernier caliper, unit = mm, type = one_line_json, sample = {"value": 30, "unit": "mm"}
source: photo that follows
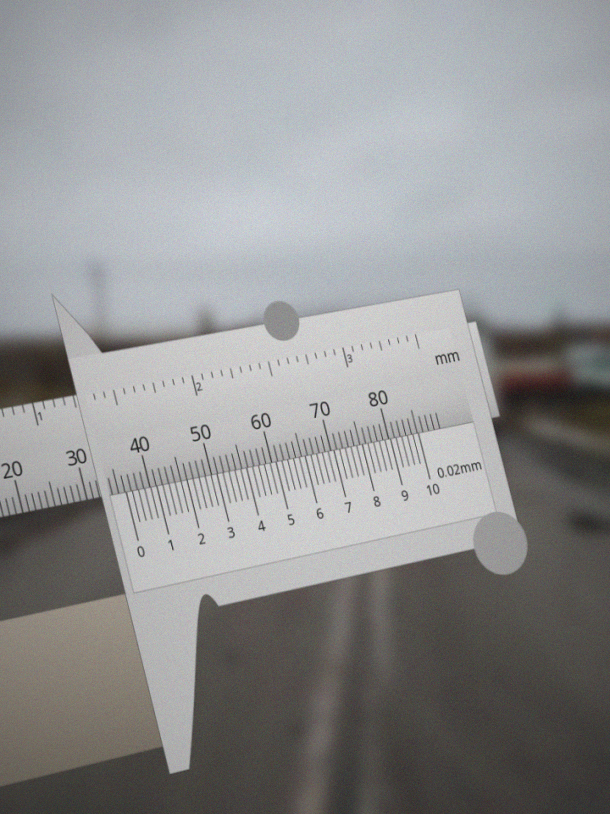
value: {"value": 36.2, "unit": "mm"}
